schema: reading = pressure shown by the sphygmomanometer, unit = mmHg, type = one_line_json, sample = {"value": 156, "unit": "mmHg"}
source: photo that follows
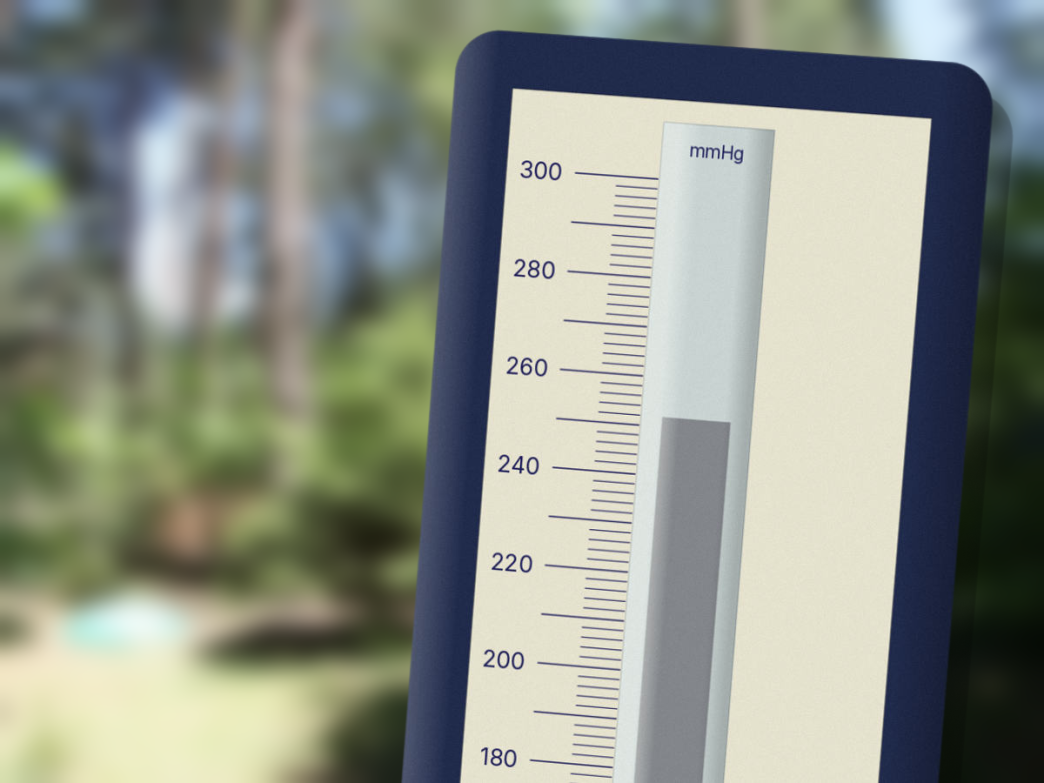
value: {"value": 252, "unit": "mmHg"}
